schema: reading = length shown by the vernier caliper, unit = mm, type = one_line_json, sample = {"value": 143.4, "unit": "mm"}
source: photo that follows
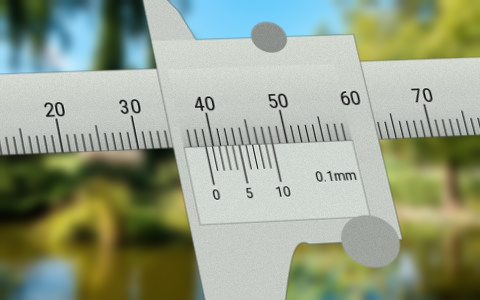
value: {"value": 39.0, "unit": "mm"}
